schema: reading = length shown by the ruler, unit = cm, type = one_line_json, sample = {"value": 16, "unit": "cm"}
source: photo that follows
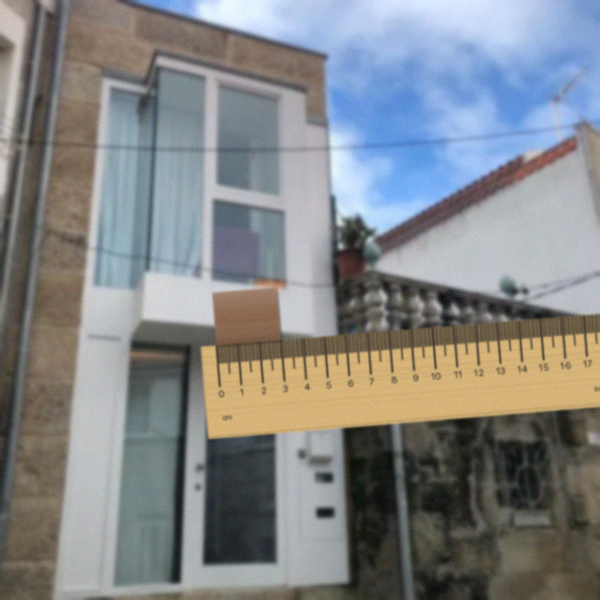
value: {"value": 3, "unit": "cm"}
